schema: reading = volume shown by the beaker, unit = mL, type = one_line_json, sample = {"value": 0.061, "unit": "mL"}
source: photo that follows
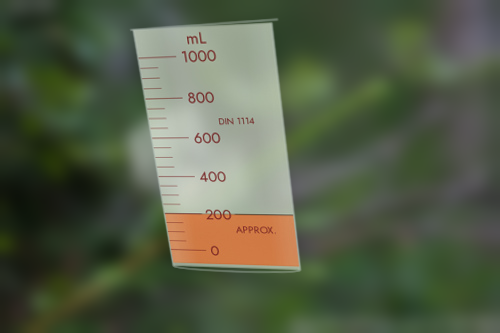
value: {"value": 200, "unit": "mL"}
